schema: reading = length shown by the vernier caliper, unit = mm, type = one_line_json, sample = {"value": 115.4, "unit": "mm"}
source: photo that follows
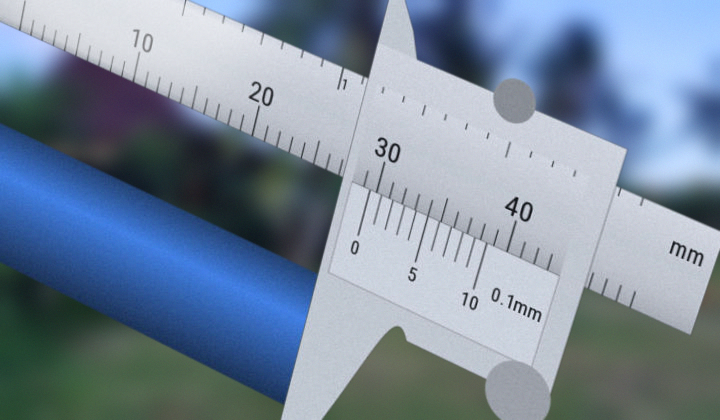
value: {"value": 29.5, "unit": "mm"}
